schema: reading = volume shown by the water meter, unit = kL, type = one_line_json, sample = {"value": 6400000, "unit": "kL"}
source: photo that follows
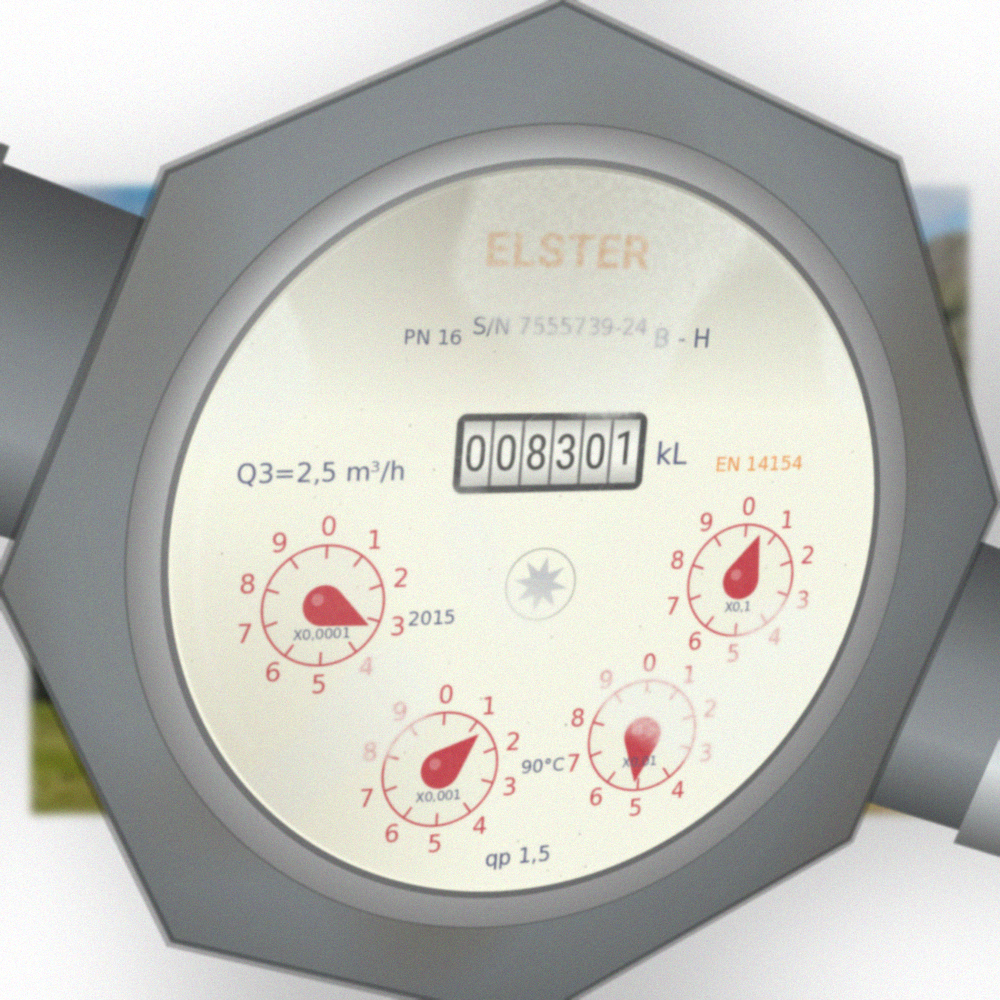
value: {"value": 8301.0513, "unit": "kL"}
